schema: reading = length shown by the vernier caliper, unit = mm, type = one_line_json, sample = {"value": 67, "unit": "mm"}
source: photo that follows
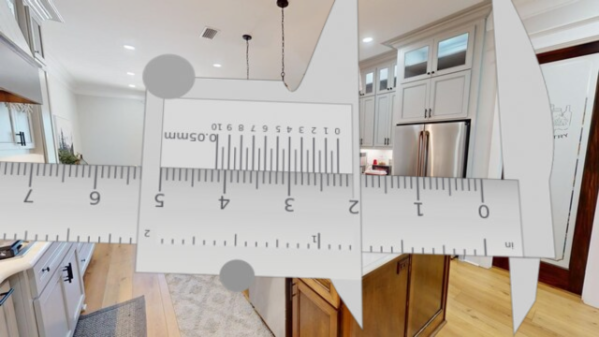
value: {"value": 22.4, "unit": "mm"}
